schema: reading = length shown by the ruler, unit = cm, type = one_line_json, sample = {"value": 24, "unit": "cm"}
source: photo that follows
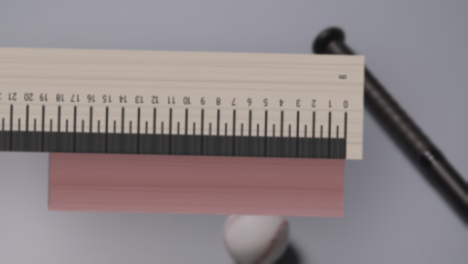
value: {"value": 18.5, "unit": "cm"}
